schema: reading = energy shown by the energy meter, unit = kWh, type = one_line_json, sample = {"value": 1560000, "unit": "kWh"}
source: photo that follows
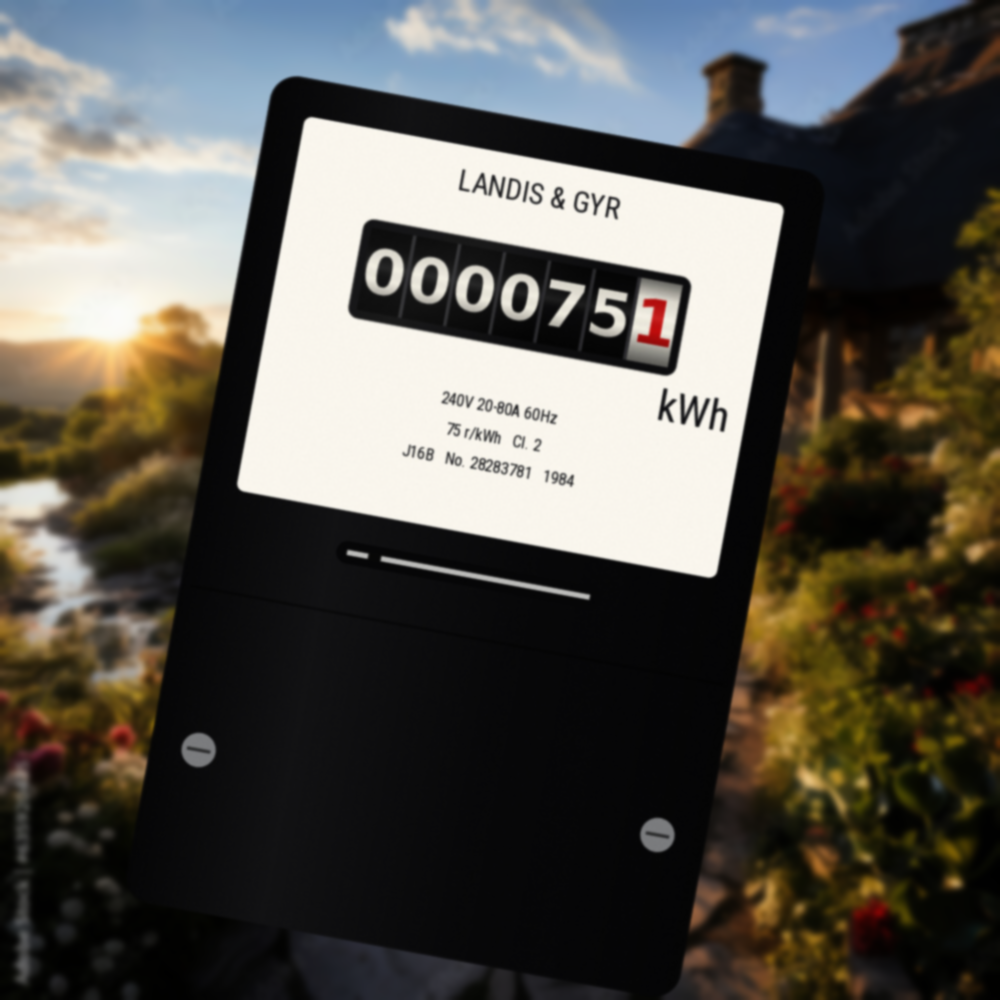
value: {"value": 75.1, "unit": "kWh"}
